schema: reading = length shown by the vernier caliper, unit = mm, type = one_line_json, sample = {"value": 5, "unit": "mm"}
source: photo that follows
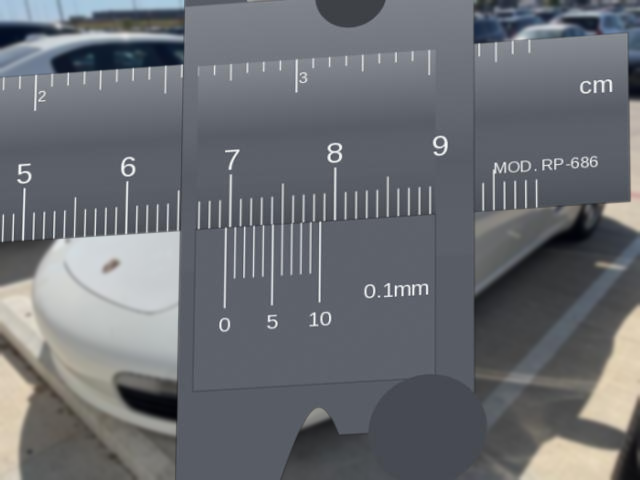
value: {"value": 69.6, "unit": "mm"}
